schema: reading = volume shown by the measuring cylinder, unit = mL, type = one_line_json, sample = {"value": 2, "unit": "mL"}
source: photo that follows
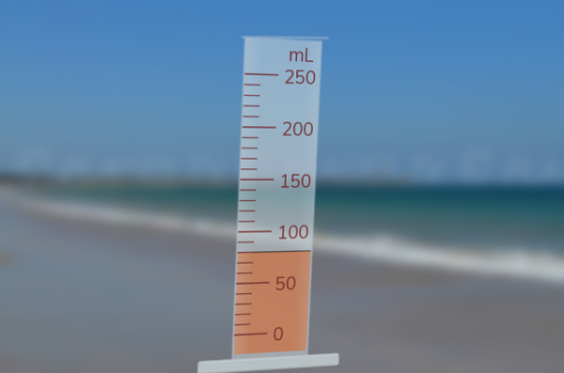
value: {"value": 80, "unit": "mL"}
